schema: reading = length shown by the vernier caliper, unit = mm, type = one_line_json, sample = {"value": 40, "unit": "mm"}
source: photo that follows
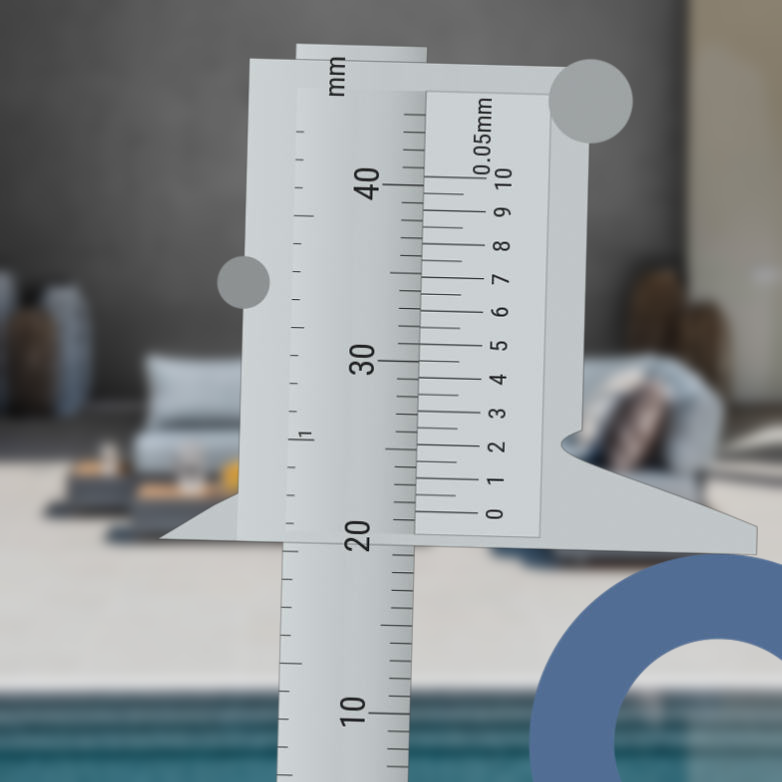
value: {"value": 21.5, "unit": "mm"}
